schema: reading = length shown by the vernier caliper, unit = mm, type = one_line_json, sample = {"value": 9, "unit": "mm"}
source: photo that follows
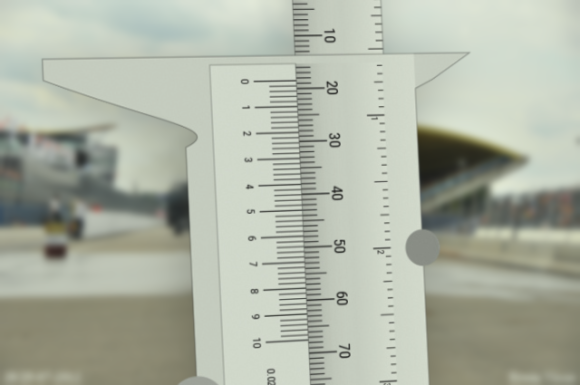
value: {"value": 18.5, "unit": "mm"}
